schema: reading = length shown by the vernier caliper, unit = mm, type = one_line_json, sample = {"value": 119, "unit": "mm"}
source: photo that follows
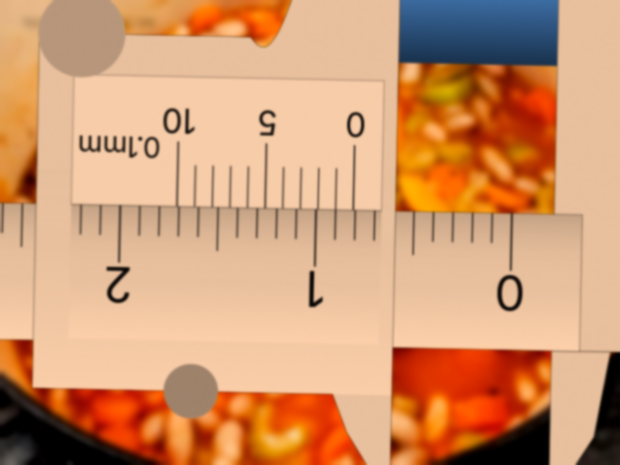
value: {"value": 8.1, "unit": "mm"}
